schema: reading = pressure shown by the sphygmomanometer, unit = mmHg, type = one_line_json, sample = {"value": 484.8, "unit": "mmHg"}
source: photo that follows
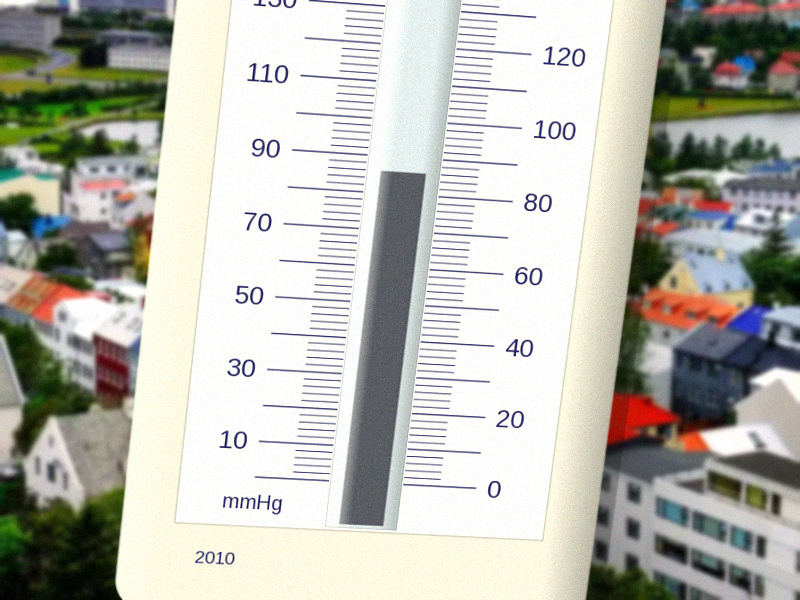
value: {"value": 86, "unit": "mmHg"}
